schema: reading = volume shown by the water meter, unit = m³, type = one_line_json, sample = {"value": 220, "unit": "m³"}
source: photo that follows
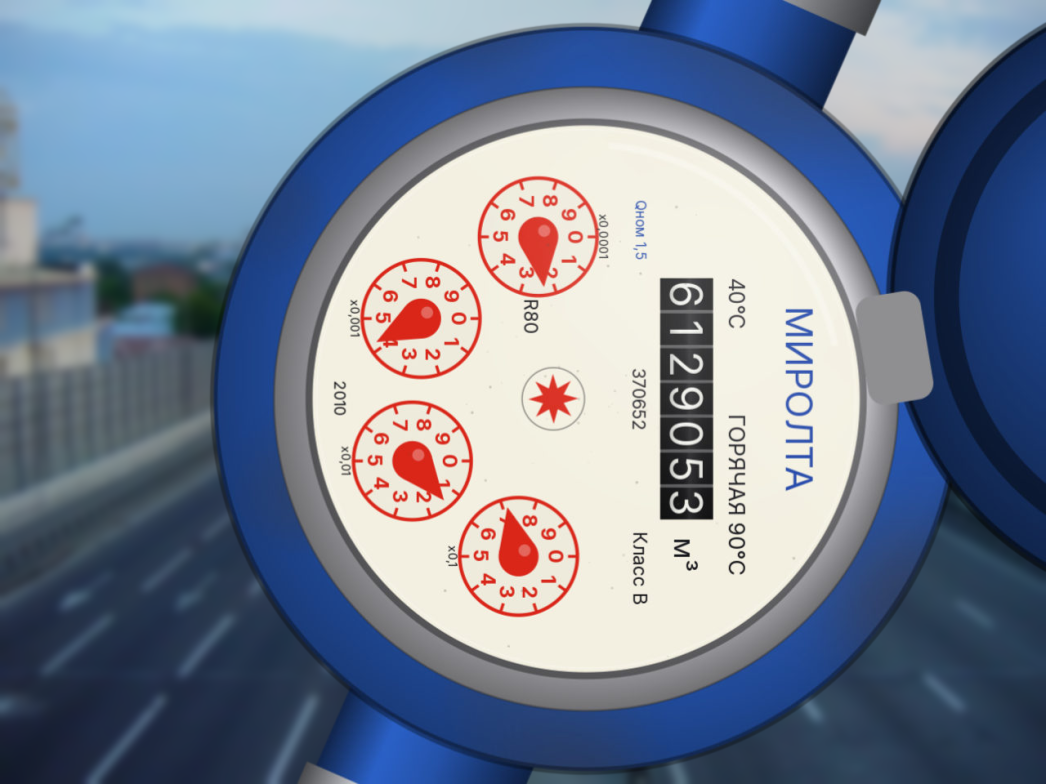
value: {"value": 6129053.7142, "unit": "m³"}
